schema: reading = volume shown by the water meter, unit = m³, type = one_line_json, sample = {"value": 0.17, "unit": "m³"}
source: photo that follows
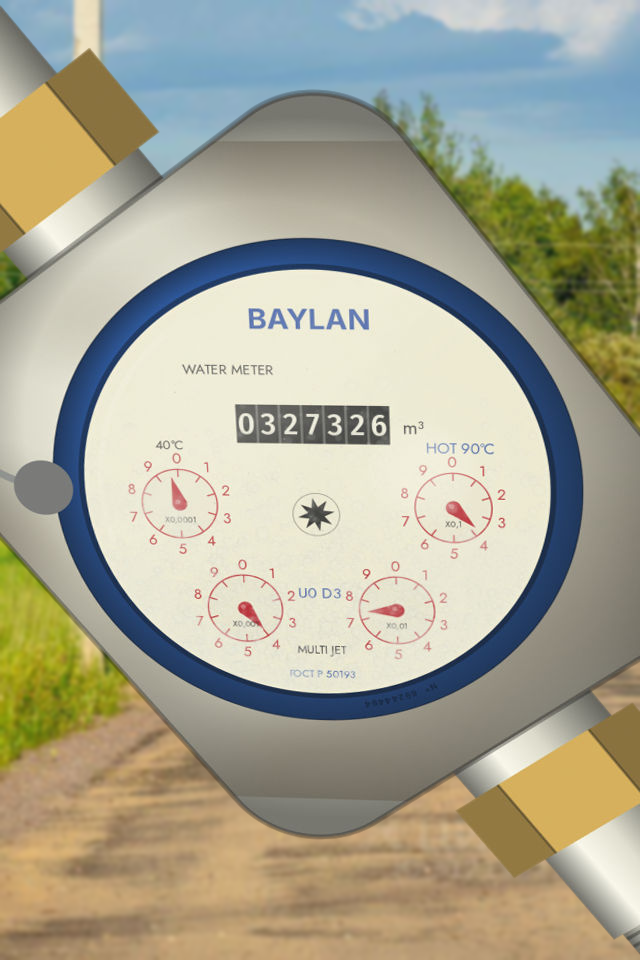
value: {"value": 327326.3739, "unit": "m³"}
